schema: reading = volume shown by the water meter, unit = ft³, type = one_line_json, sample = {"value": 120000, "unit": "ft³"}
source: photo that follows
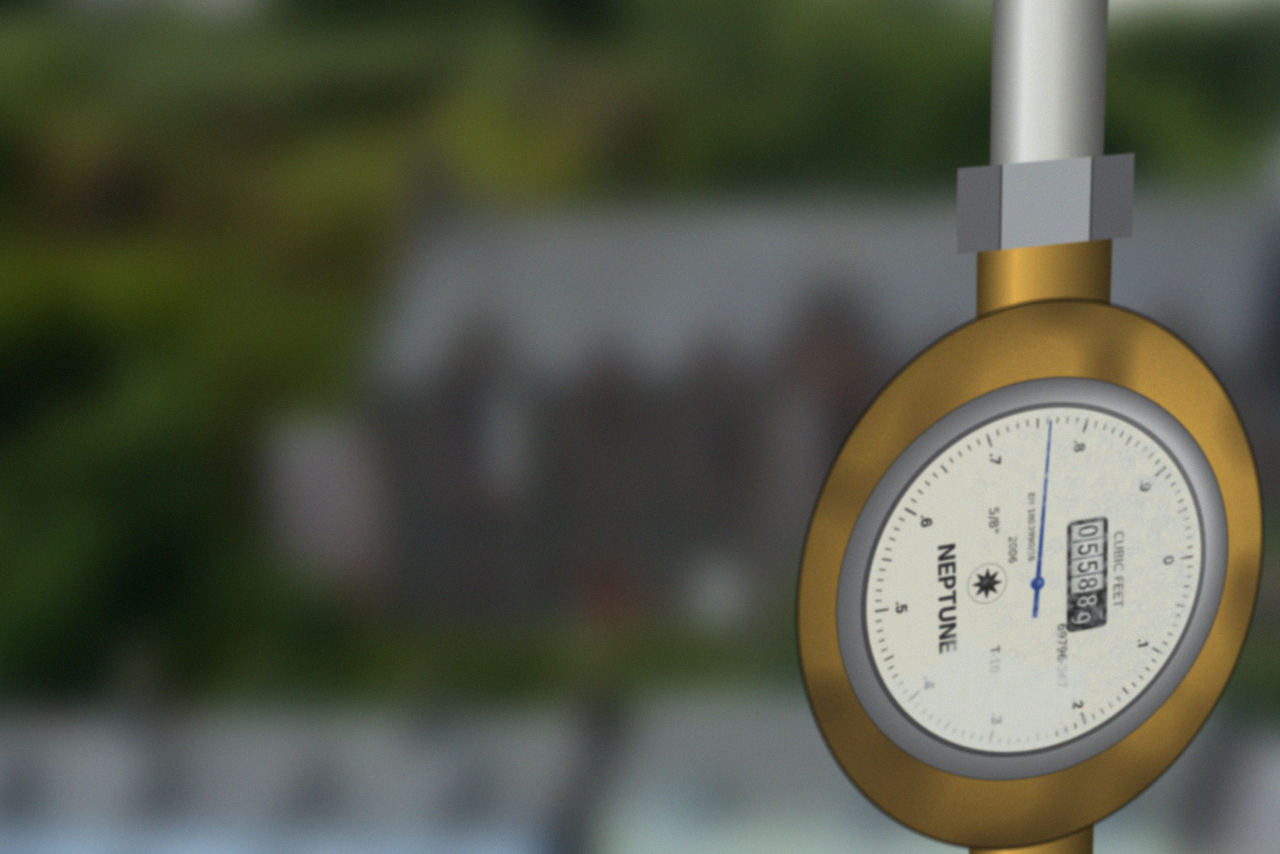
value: {"value": 55888.76, "unit": "ft³"}
